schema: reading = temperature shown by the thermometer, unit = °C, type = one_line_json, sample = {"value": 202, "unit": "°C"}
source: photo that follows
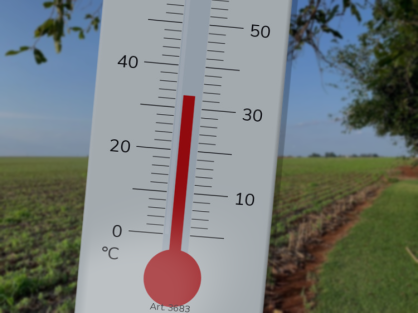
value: {"value": 33, "unit": "°C"}
